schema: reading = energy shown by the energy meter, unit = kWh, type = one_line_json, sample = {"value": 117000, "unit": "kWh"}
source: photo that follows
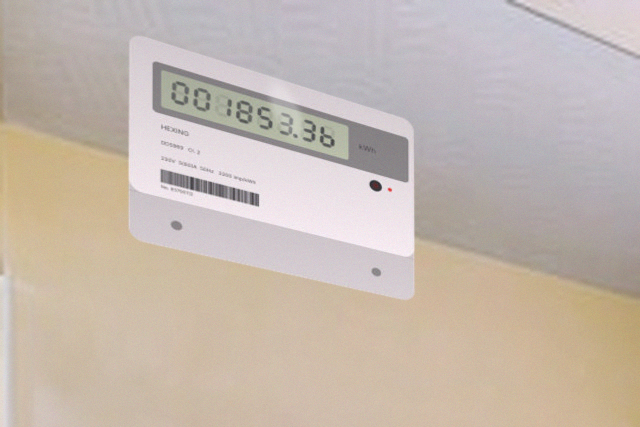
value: {"value": 1853.36, "unit": "kWh"}
